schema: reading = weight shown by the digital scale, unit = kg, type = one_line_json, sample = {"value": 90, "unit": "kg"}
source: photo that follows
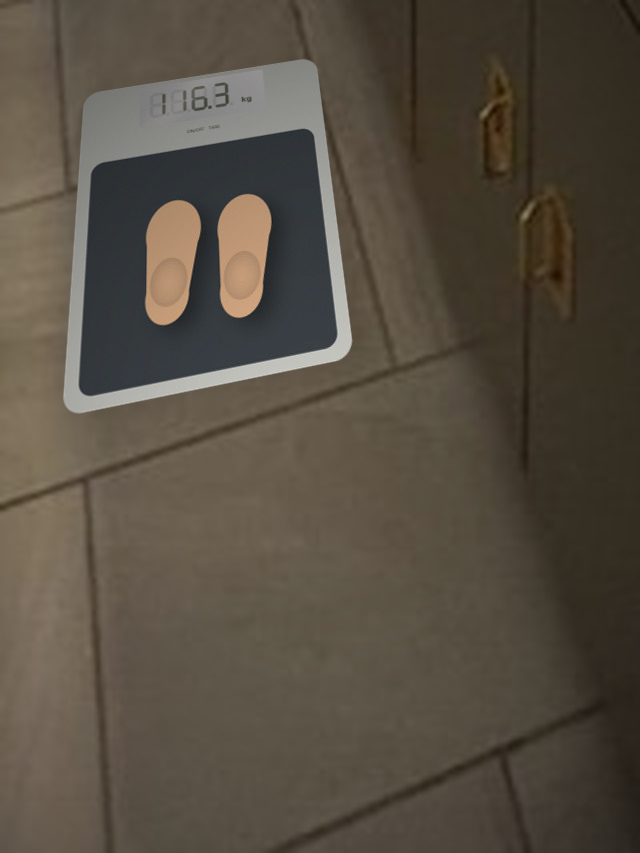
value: {"value": 116.3, "unit": "kg"}
